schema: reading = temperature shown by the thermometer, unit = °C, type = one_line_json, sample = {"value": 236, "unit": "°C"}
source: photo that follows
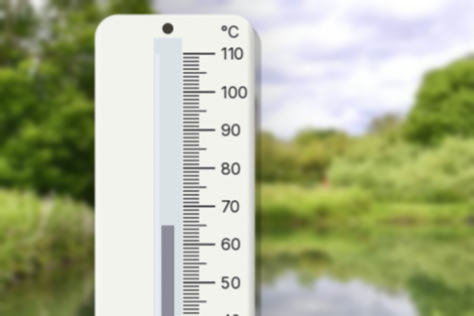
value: {"value": 65, "unit": "°C"}
